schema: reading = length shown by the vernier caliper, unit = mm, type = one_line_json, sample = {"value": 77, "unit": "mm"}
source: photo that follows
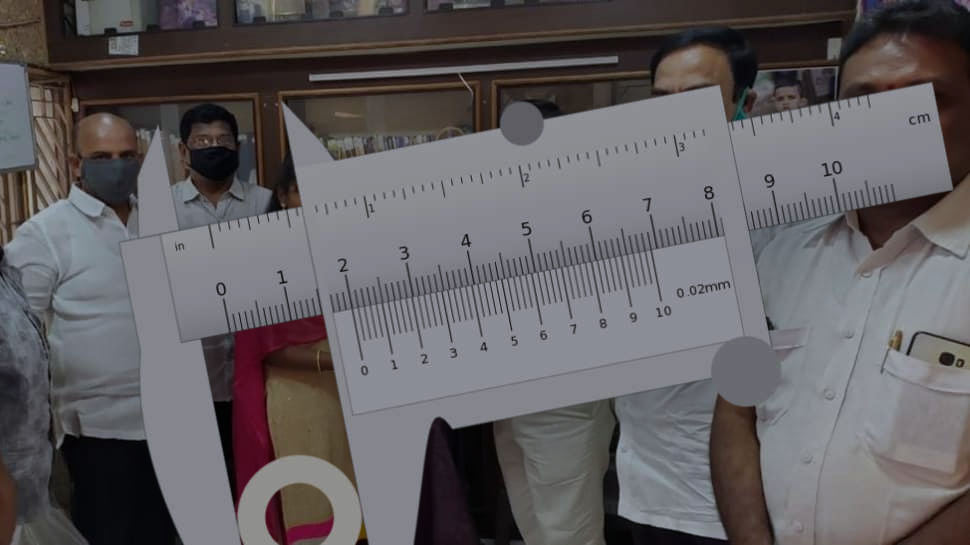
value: {"value": 20.0, "unit": "mm"}
